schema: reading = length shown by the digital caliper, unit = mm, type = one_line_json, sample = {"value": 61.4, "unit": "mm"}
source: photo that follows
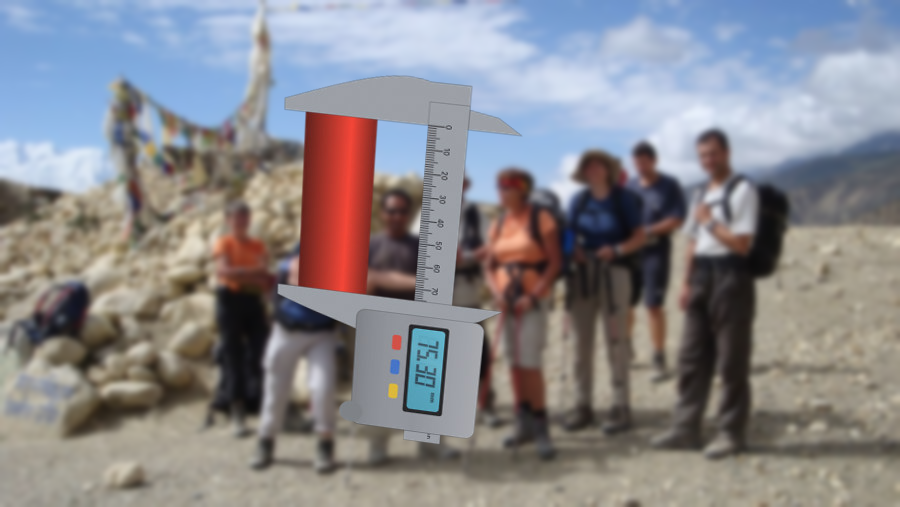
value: {"value": 75.30, "unit": "mm"}
